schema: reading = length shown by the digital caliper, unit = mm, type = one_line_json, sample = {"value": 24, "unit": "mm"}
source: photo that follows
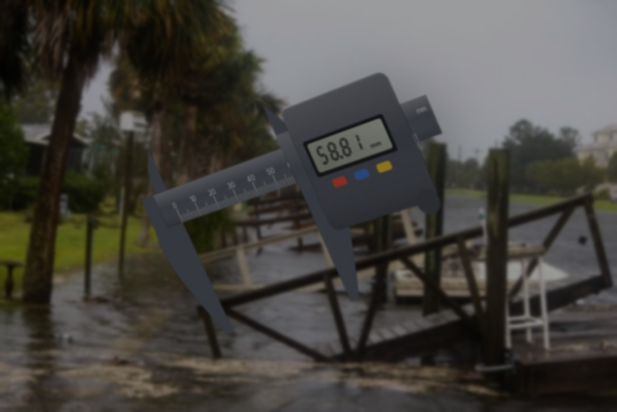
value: {"value": 58.81, "unit": "mm"}
